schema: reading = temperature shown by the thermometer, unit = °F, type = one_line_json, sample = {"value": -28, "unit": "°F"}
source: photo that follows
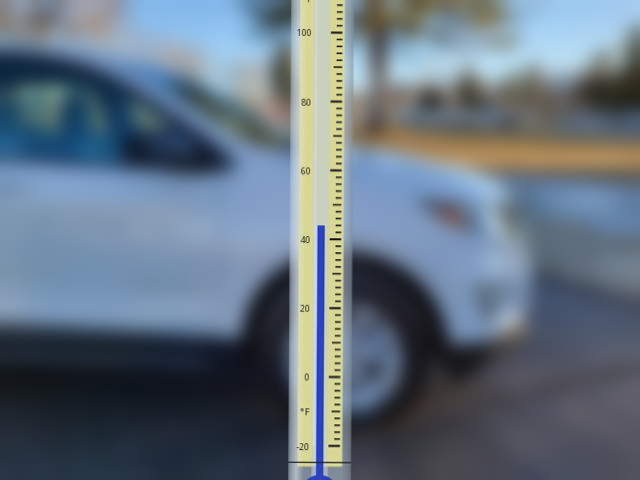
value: {"value": 44, "unit": "°F"}
